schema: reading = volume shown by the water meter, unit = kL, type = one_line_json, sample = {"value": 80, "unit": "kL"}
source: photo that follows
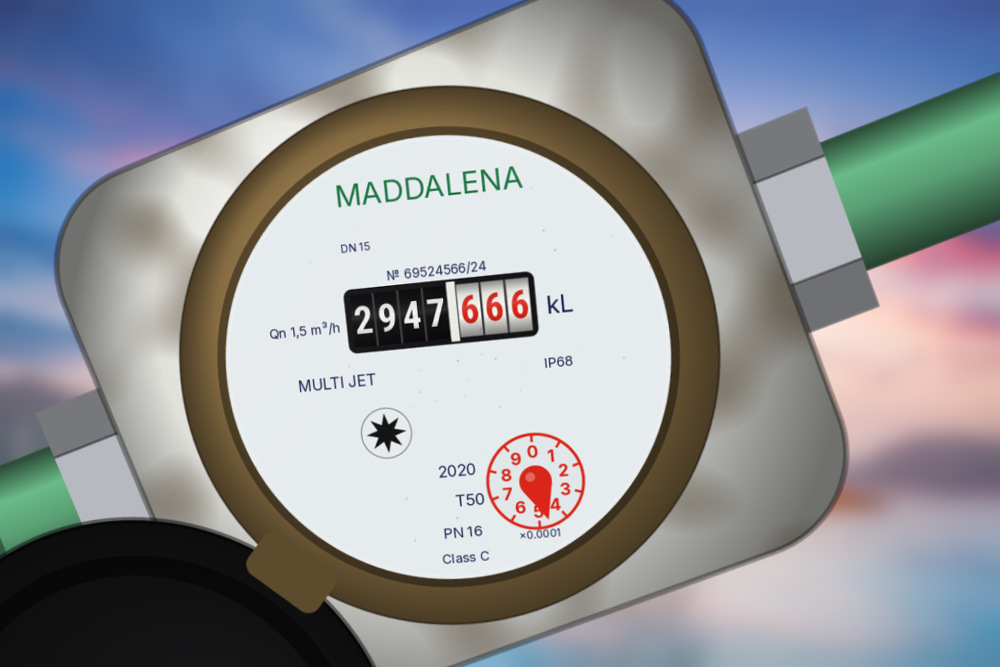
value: {"value": 2947.6664, "unit": "kL"}
